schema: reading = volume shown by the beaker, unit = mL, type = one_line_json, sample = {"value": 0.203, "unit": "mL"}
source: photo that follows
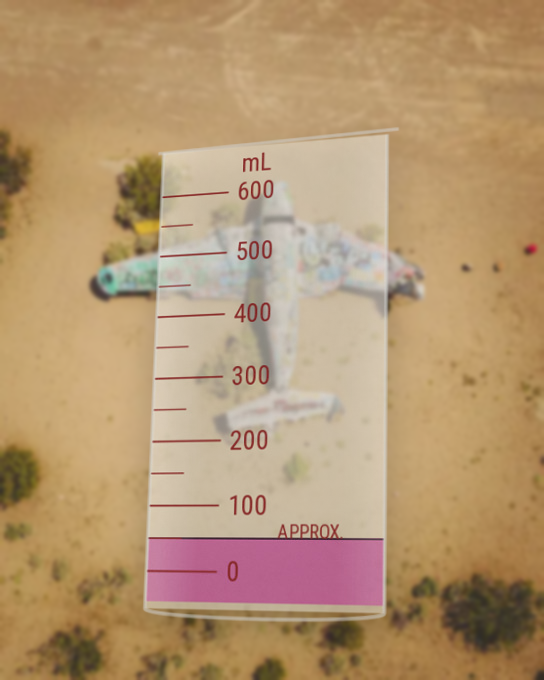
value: {"value": 50, "unit": "mL"}
